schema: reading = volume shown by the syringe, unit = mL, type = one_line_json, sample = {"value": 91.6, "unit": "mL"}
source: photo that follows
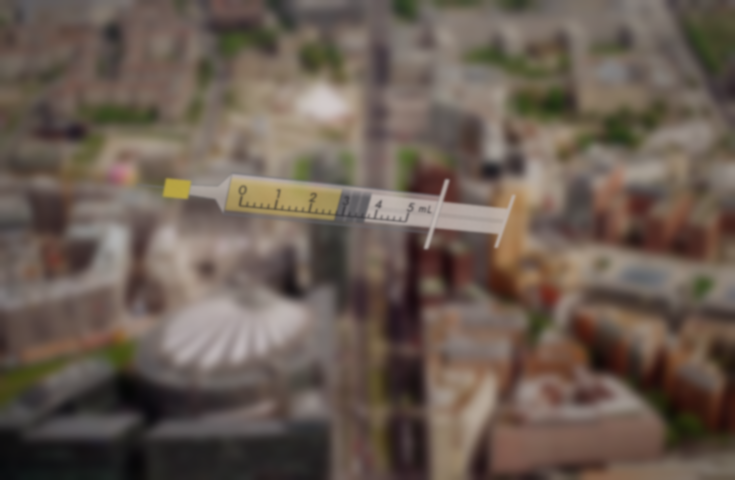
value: {"value": 2.8, "unit": "mL"}
